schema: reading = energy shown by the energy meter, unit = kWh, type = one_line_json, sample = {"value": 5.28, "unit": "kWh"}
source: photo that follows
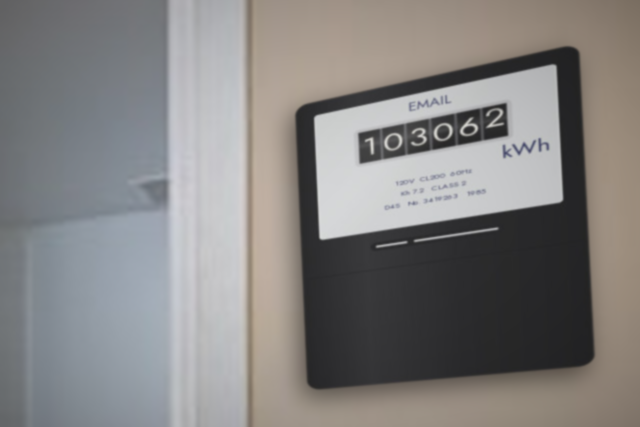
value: {"value": 103062, "unit": "kWh"}
